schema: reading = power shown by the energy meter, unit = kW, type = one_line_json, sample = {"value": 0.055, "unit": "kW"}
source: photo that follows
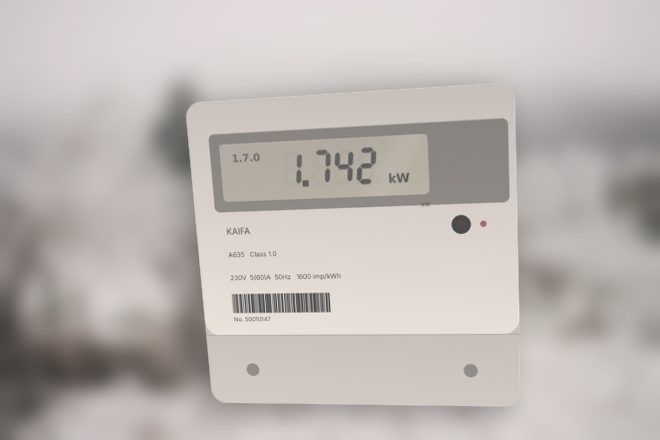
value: {"value": 1.742, "unit": "kW"}
